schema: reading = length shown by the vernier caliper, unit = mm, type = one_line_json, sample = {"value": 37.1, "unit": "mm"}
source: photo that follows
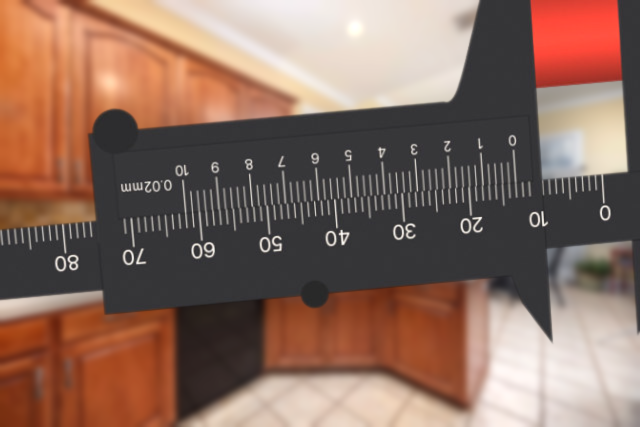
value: {"value": 13.0, "unit": "mm"}
